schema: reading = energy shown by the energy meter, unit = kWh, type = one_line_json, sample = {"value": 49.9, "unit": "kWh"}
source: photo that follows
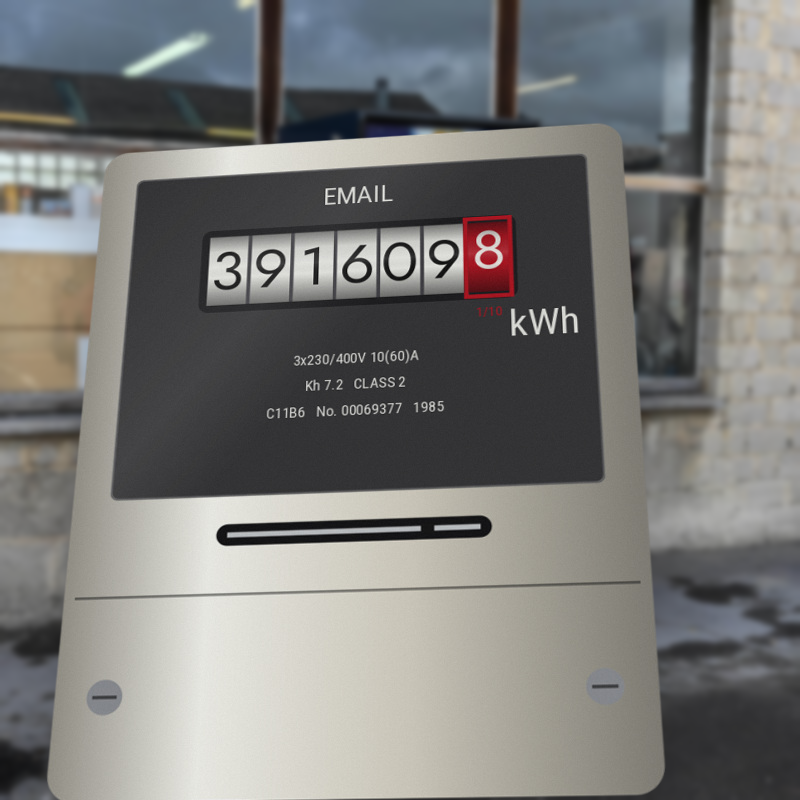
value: {"value": 391609.8, "unit": "kWh"}
